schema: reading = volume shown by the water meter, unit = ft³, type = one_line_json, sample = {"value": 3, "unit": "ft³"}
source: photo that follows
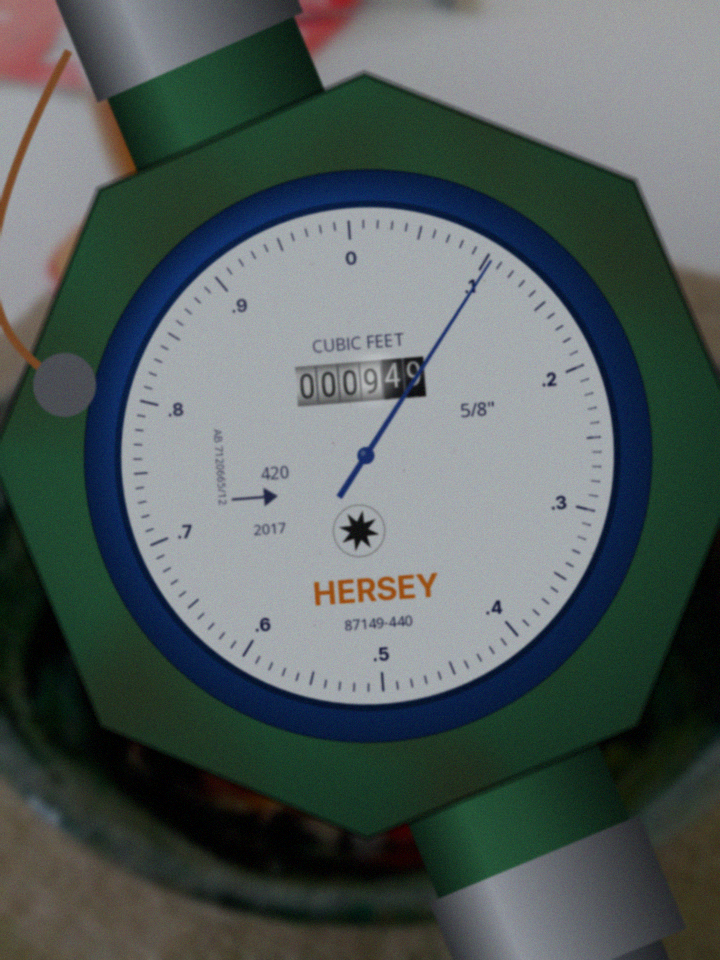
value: {"value": 949.10, "unit": "ft³"}
